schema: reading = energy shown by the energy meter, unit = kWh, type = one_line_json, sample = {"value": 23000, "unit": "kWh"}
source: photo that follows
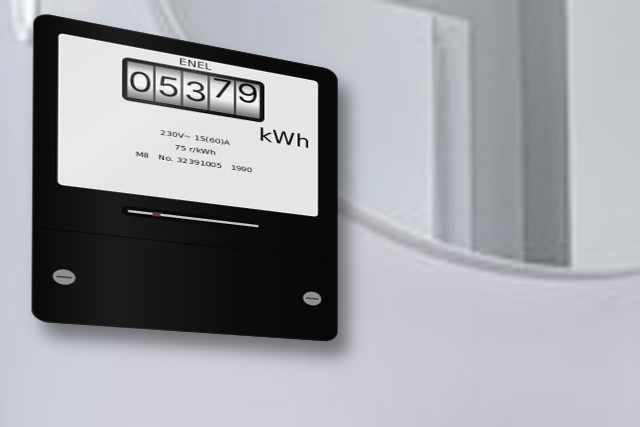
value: {"value": 5379, "unit": "kWh"}
